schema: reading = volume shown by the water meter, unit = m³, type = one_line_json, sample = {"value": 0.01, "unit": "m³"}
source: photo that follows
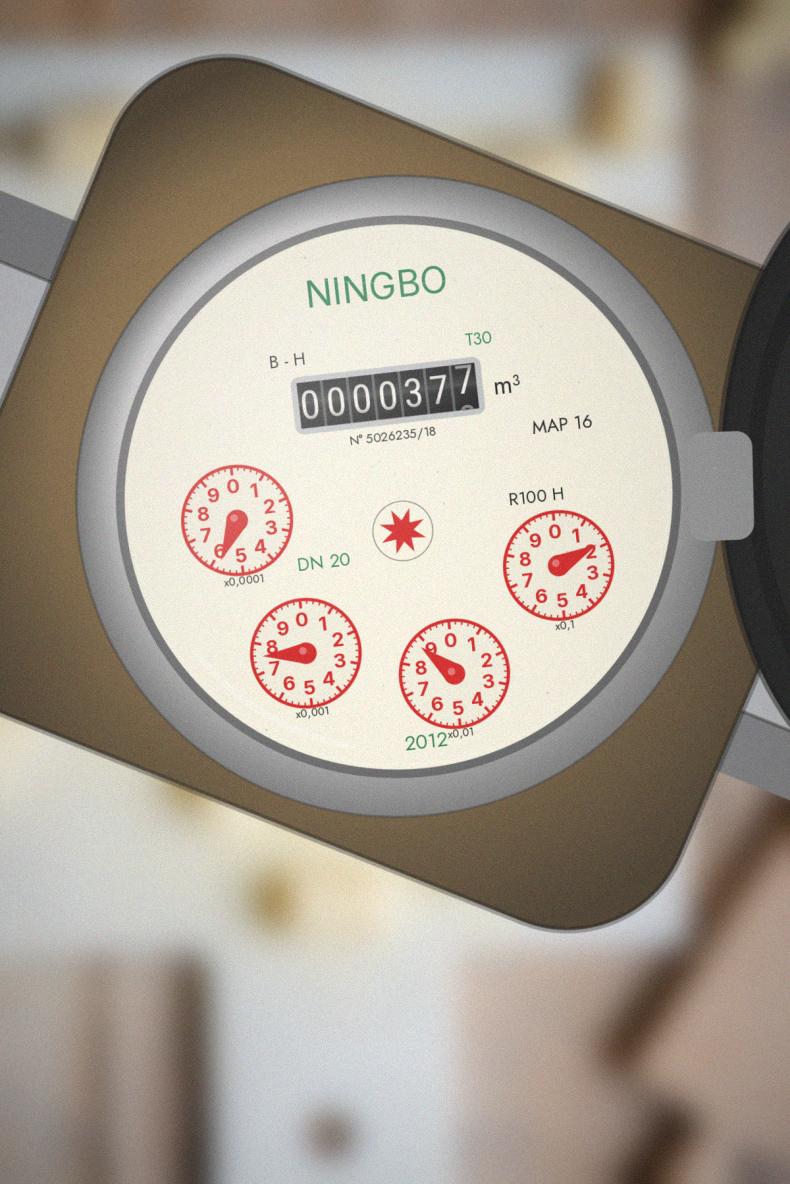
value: {"value": 377.1875, "unit": "m³"}
